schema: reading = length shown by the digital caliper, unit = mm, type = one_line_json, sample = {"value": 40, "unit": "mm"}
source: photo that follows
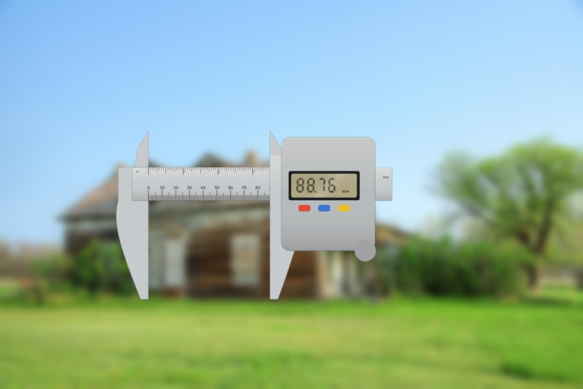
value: {"value": 88.76, "unit": "mm"}
